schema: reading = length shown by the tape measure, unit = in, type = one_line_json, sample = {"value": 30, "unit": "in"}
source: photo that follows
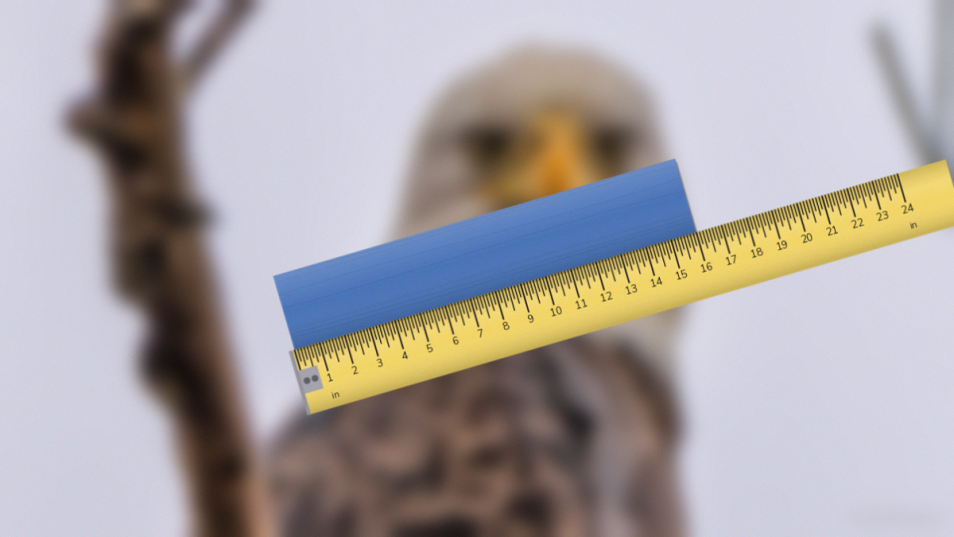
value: {"value": 16, "unit": "in"}
